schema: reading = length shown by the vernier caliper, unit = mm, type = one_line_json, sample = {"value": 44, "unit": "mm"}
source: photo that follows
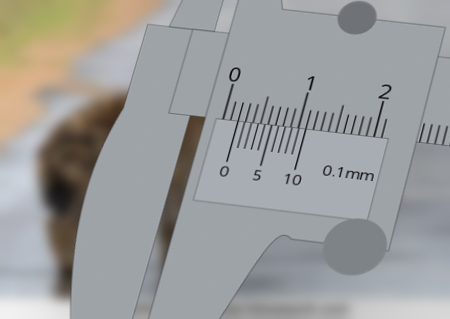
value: {"value": 2.0, "unit": "mm"}
